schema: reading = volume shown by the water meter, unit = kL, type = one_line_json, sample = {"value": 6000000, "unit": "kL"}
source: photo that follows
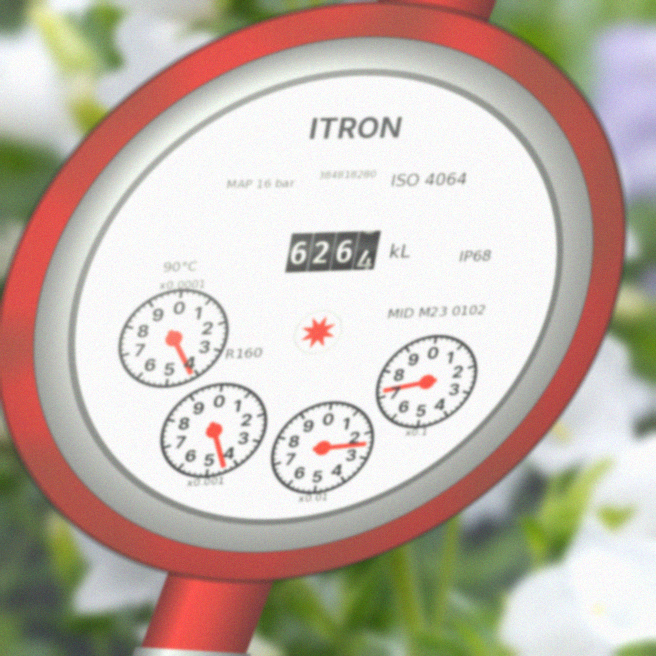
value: {"value": 6263.7244, "unit": "kL"}
